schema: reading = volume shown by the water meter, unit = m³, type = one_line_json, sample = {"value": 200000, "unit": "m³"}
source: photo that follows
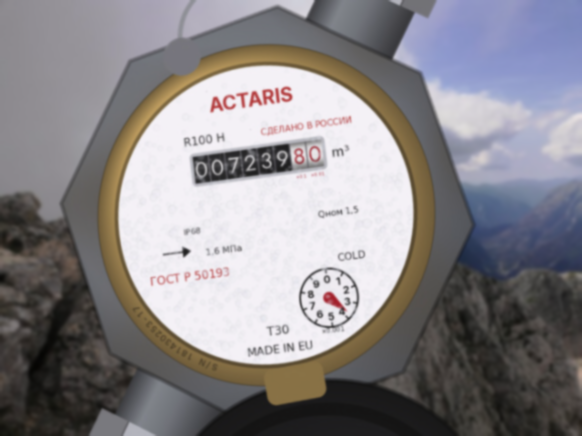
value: {"value": 7239.803, "unit": "m³"}
